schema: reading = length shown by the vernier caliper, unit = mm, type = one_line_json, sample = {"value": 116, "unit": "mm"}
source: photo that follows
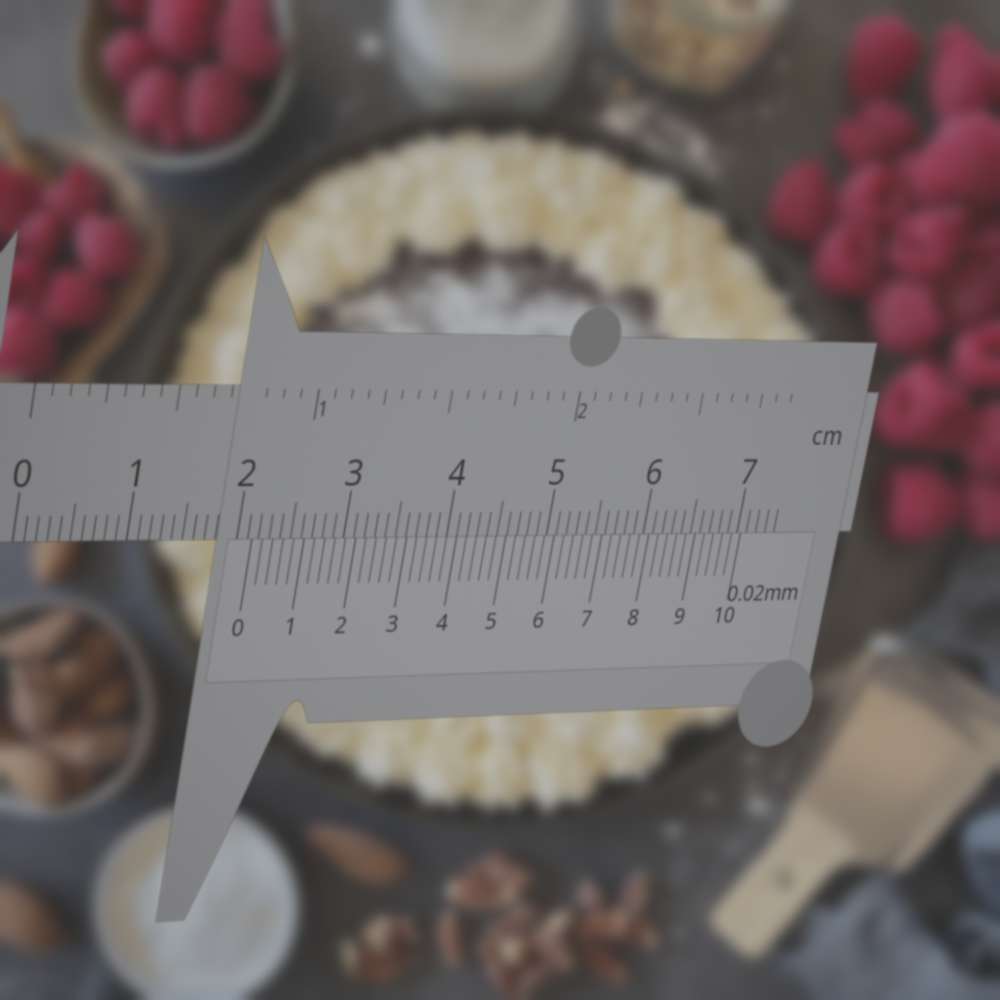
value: {"value": 21.4, "unit": "mm"}
